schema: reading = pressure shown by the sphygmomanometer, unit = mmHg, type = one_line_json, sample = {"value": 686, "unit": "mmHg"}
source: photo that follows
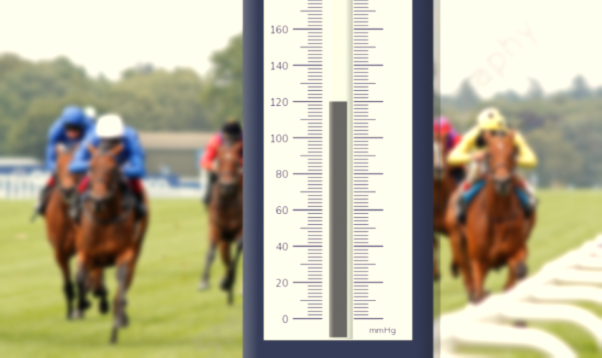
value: {"value": 120, "unit": "mmHg"}
